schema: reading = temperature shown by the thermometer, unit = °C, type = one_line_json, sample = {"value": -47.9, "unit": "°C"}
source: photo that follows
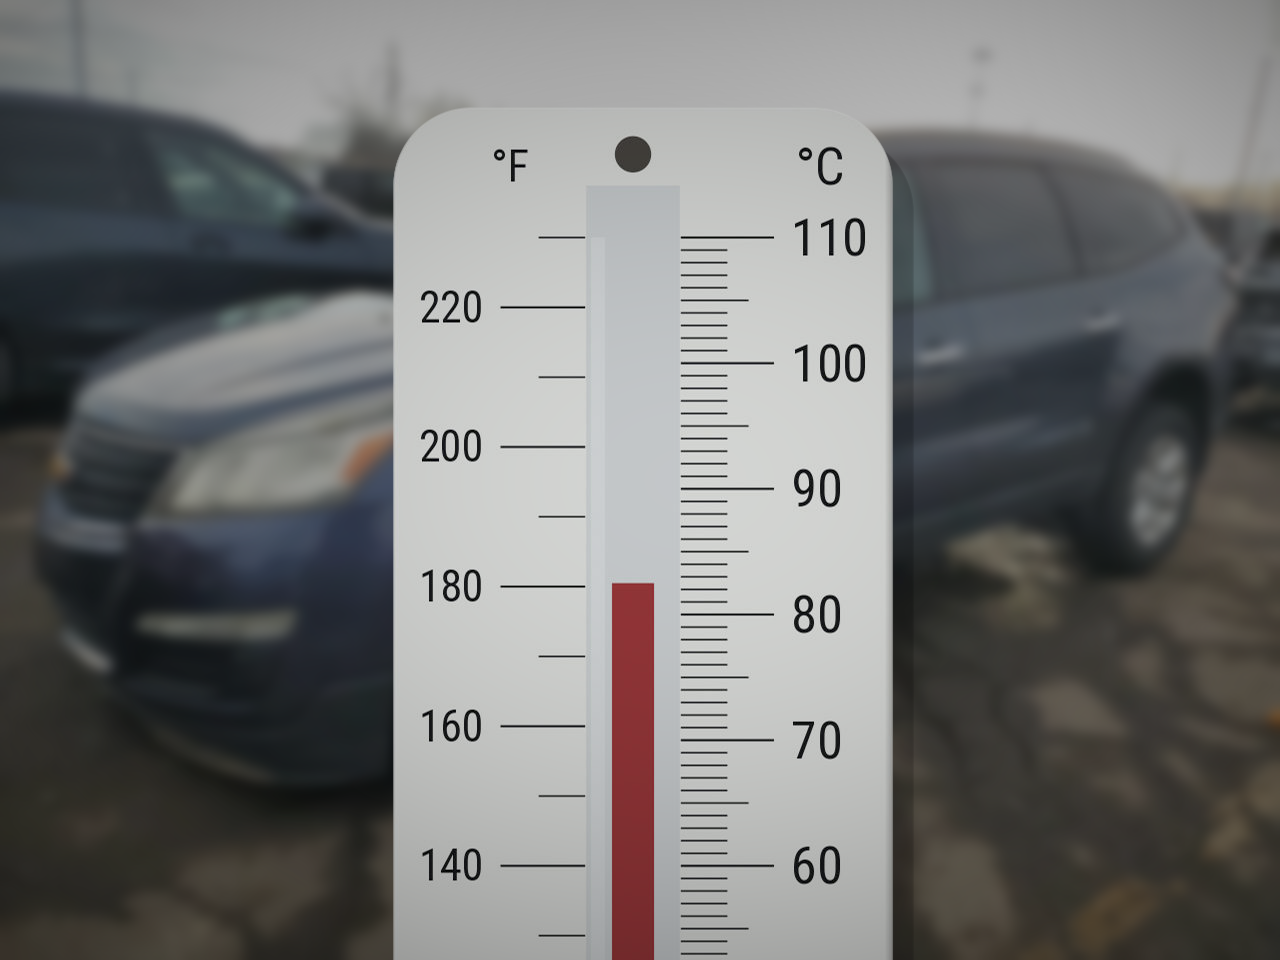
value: {"value": 82.5, "unit": "°C"}
